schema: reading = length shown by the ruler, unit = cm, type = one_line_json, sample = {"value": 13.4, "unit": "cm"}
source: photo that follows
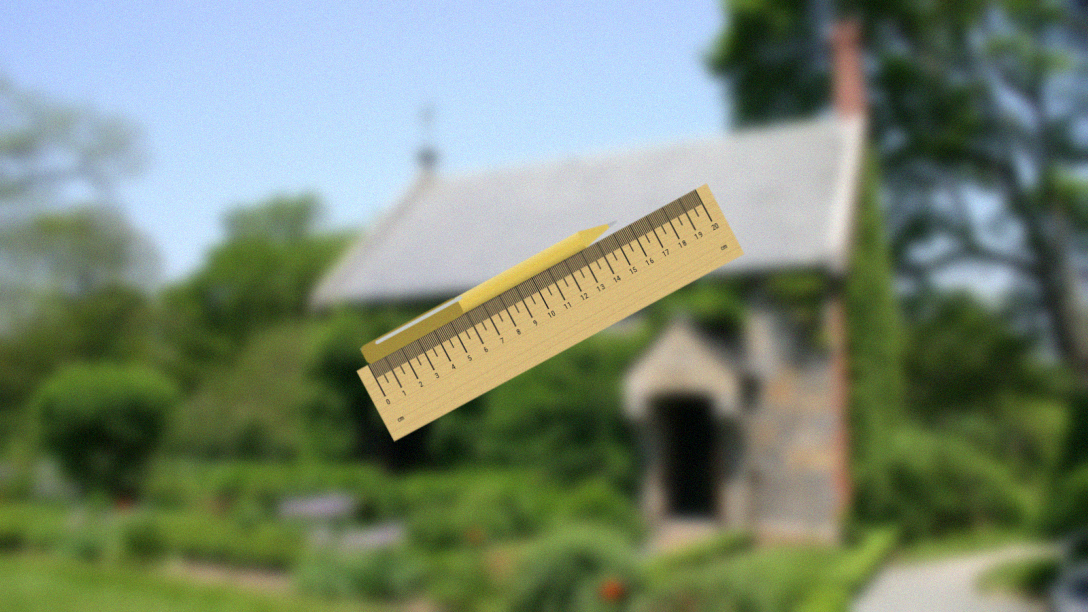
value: {"value": 15.5, "unit": "cm"}
